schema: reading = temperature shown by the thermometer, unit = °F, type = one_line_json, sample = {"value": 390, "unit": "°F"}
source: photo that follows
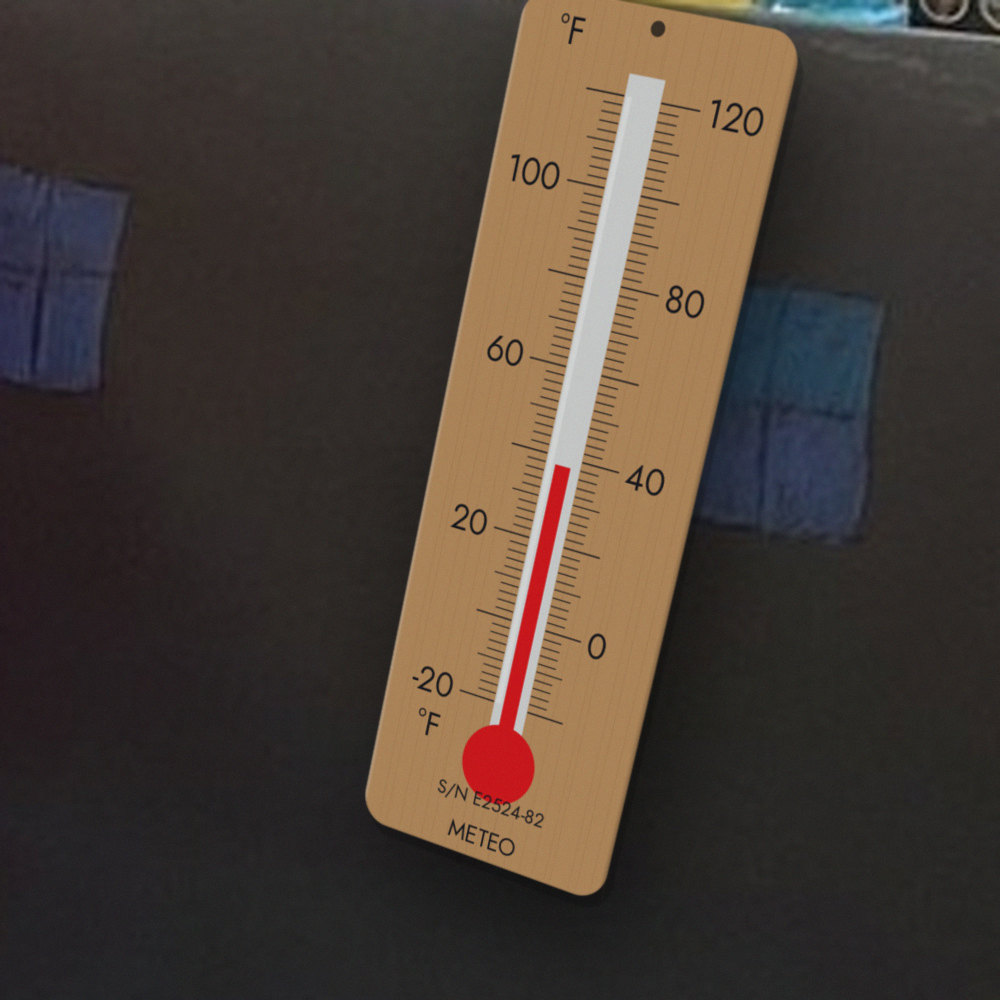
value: {"value": 38, "unit": "°F"}
